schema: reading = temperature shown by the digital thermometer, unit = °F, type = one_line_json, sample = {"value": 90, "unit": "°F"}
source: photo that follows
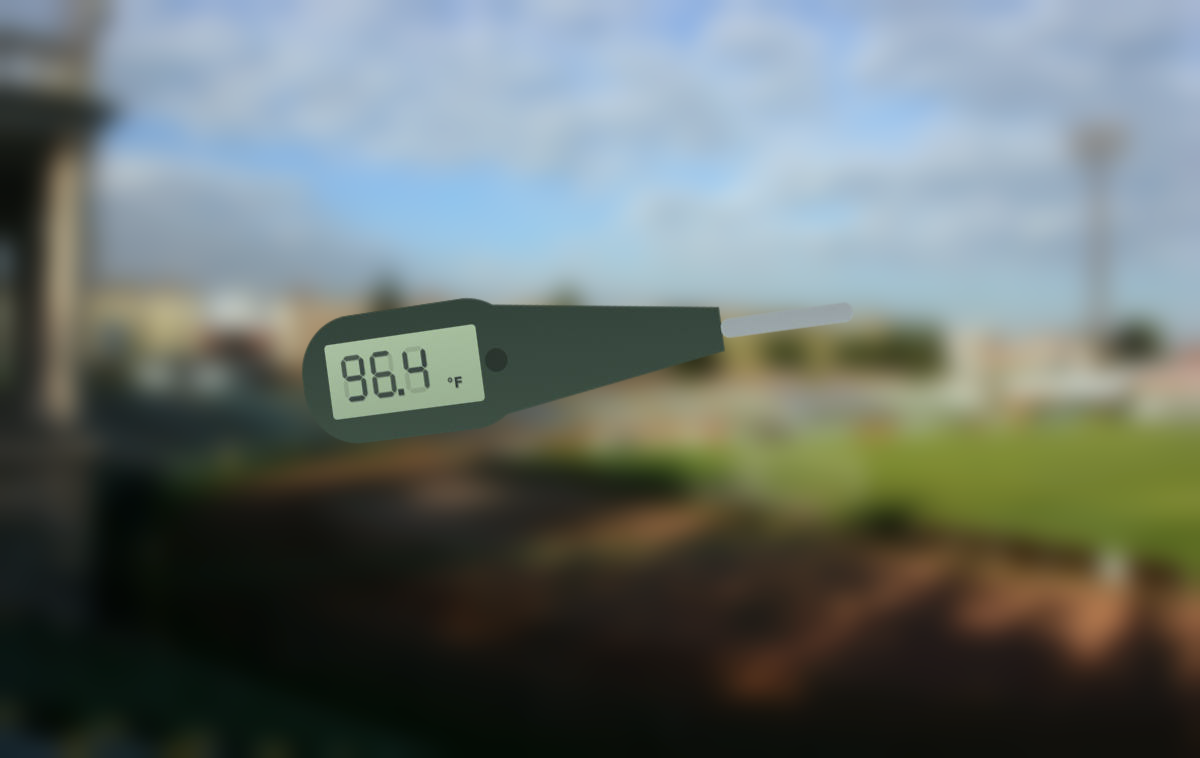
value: {"value": 96.4, "unit": "°F"}
